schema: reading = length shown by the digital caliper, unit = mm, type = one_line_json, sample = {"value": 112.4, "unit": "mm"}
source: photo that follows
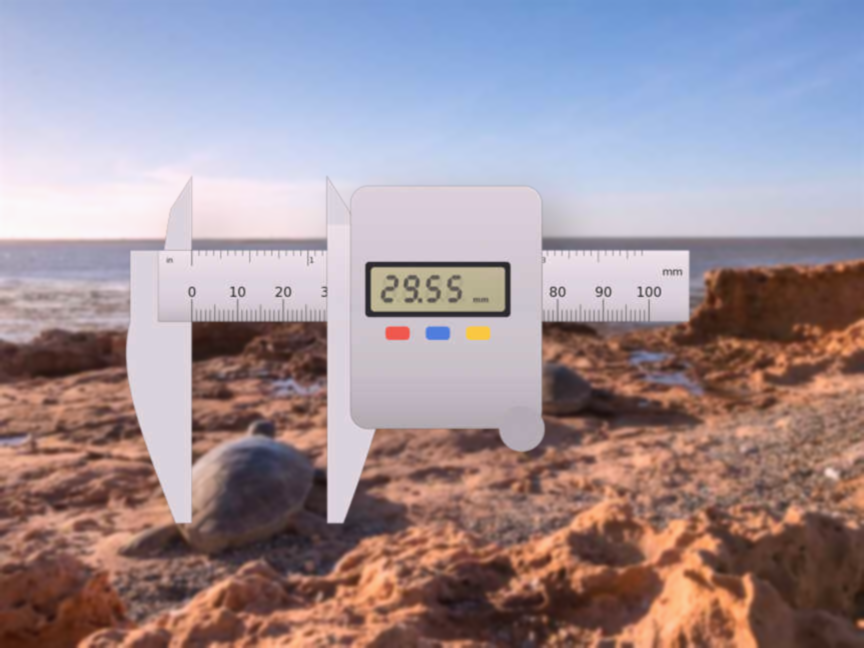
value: {"value": 29.55, "unit": "mm"}
